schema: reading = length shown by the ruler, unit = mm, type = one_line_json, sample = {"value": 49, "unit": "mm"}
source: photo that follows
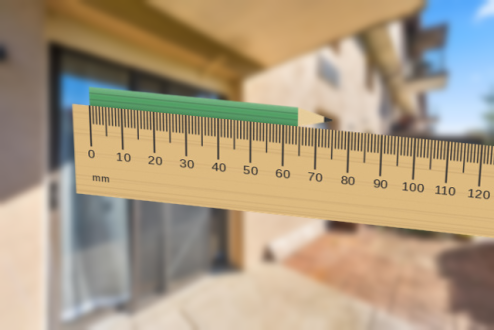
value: {"value": 75, "unit": "mm"}
